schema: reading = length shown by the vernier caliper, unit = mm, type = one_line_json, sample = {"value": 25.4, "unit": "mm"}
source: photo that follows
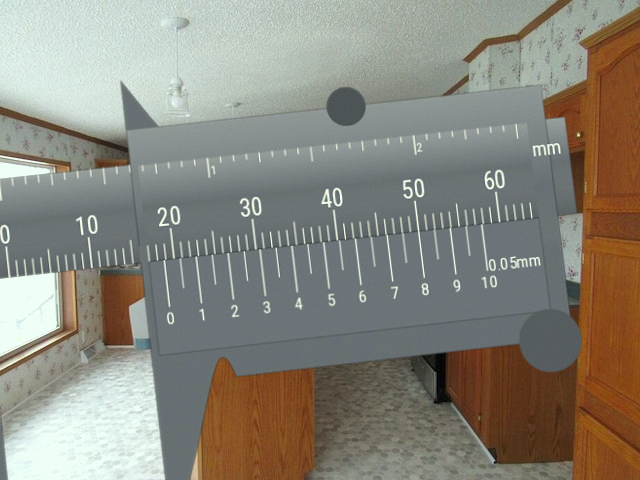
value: {"value": 18.8, "unit": "mm"}
